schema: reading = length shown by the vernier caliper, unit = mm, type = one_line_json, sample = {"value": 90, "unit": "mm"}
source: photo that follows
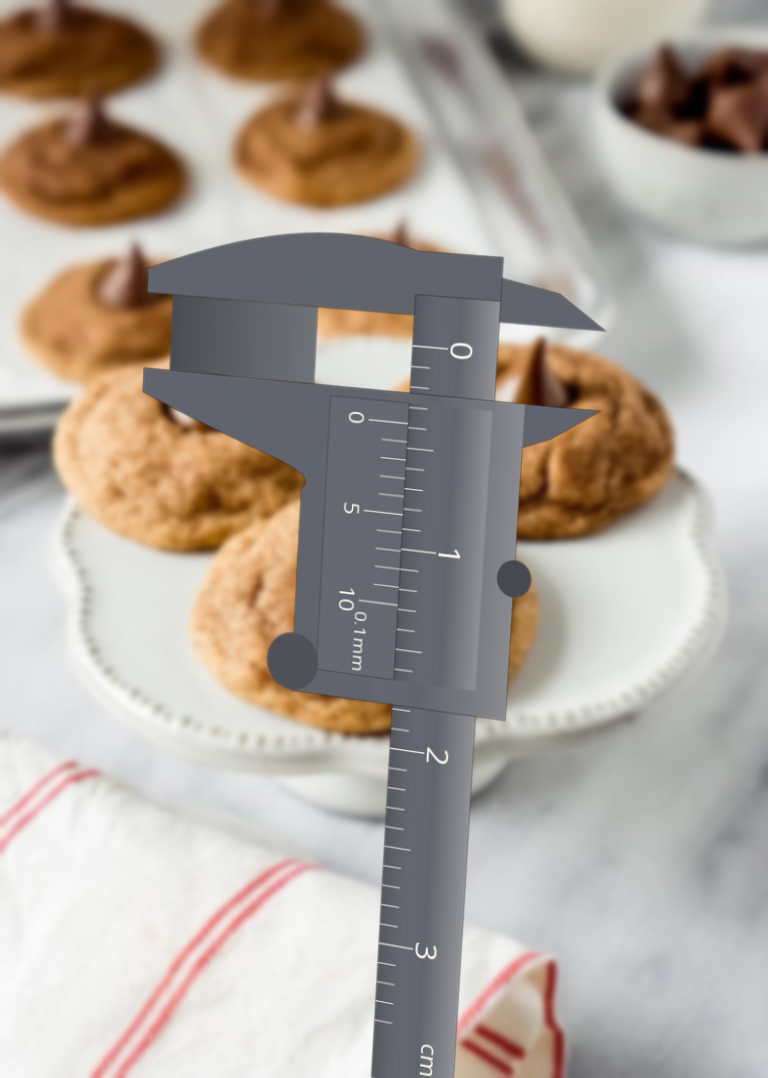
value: {"value": 3.8, "unit": "mm"}
